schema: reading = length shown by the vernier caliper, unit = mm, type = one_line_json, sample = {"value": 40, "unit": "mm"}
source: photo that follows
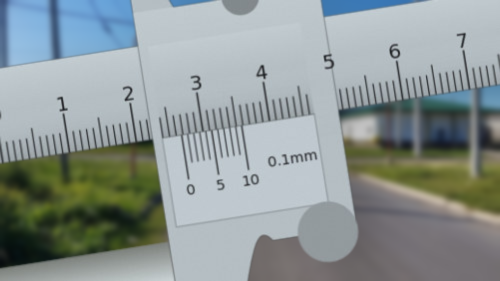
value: {"value": 26.8, "unit": "mm"}
